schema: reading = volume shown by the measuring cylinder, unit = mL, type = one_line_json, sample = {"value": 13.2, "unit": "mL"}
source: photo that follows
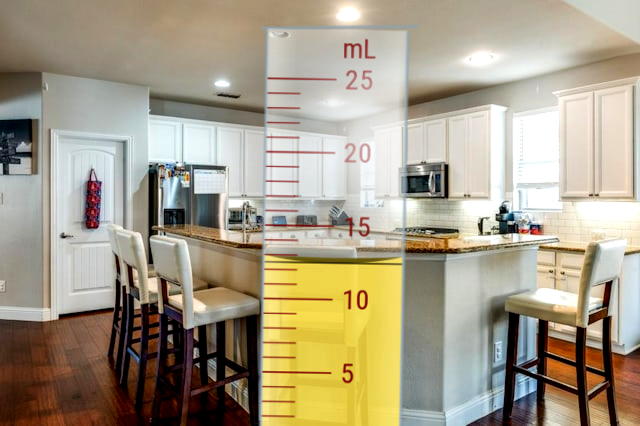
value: {"value": 12.5, "unit": "mL"}
